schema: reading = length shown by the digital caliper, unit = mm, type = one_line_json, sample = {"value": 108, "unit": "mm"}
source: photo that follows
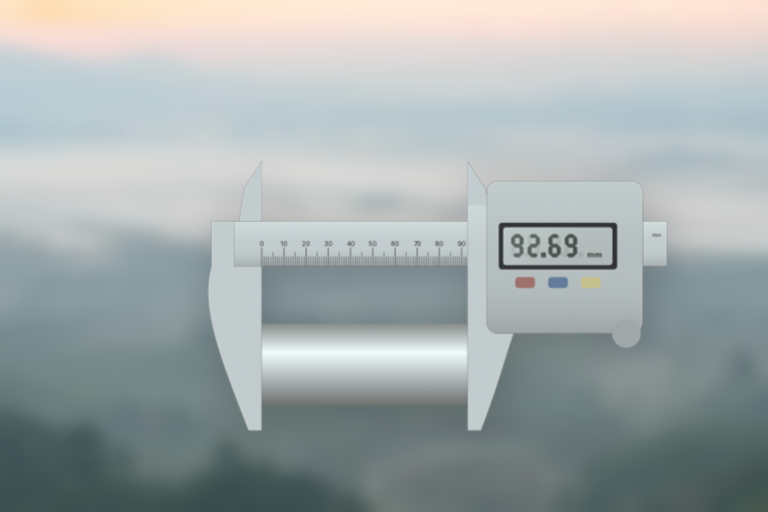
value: {"value": 92.69, "unit": "mm"}
